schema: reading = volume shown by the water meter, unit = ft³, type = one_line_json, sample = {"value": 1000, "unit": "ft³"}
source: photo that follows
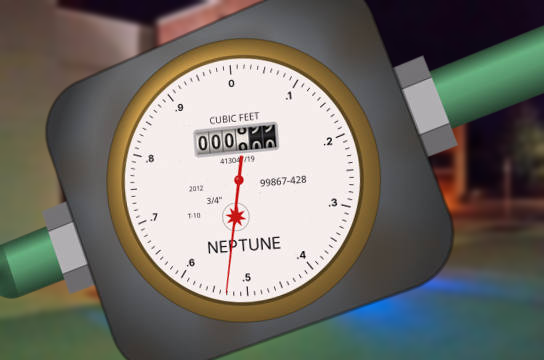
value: {"value": 899.53, "unit": "ft³"}
